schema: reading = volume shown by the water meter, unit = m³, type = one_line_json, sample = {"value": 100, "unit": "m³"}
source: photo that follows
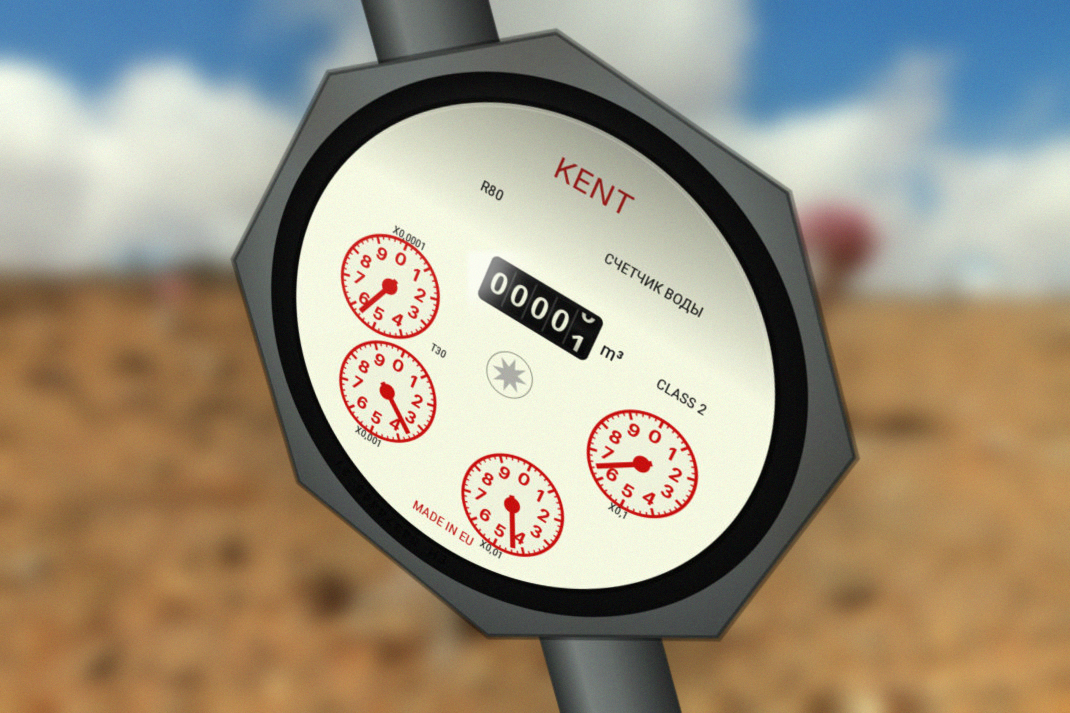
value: {"value": 0.6435, "unit": "m³"}
